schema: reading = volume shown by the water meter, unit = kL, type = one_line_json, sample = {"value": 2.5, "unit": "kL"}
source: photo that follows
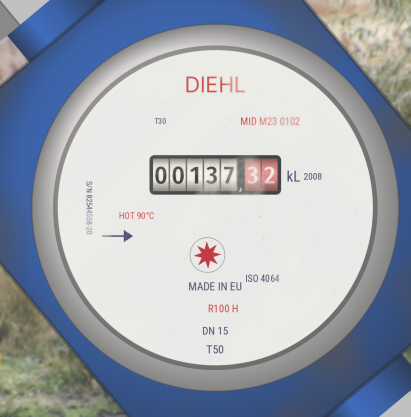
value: {"value": 137.32, "unit": "kL"}
